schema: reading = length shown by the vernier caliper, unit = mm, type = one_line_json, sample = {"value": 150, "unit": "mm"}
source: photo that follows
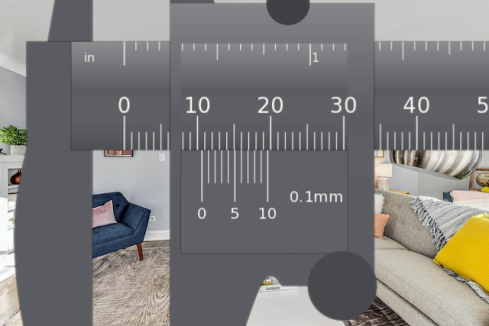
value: {"value": 10.6, "unit": "mm"}
